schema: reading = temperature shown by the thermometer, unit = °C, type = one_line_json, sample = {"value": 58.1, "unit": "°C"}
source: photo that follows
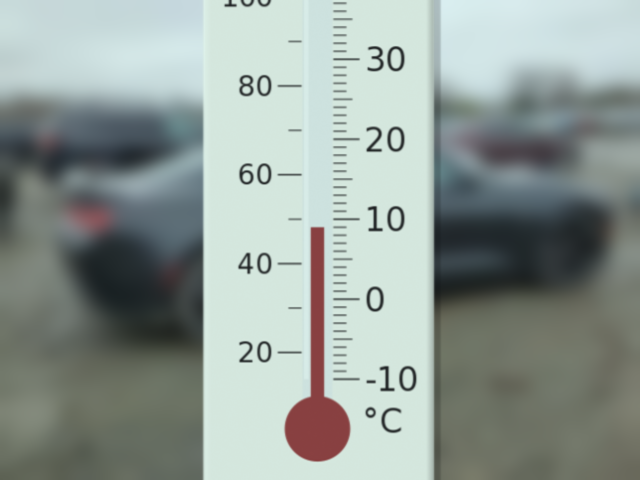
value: {"value": 9, "unit": "°C"}
